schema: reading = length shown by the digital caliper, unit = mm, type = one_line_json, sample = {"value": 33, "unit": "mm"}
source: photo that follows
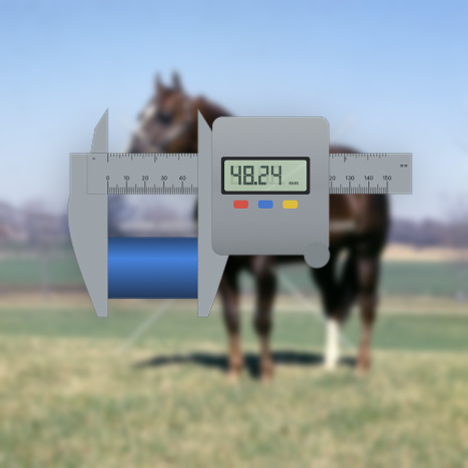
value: {"value": 48.24, "unit": "mm"}
